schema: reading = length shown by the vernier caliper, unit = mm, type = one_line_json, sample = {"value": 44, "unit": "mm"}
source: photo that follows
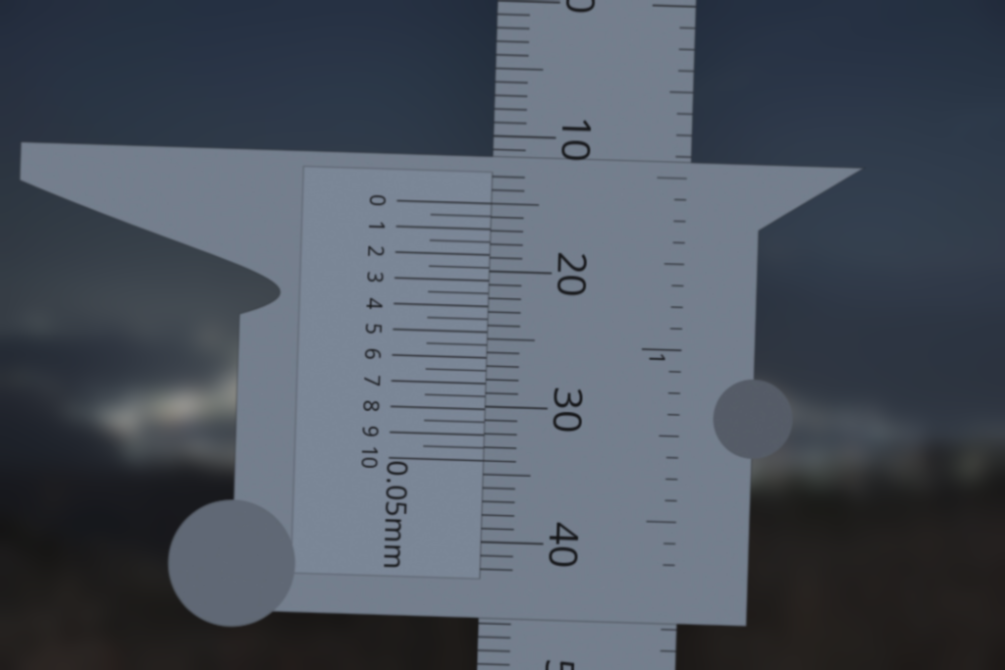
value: {"value": 15.0, "unit": "mm"}
